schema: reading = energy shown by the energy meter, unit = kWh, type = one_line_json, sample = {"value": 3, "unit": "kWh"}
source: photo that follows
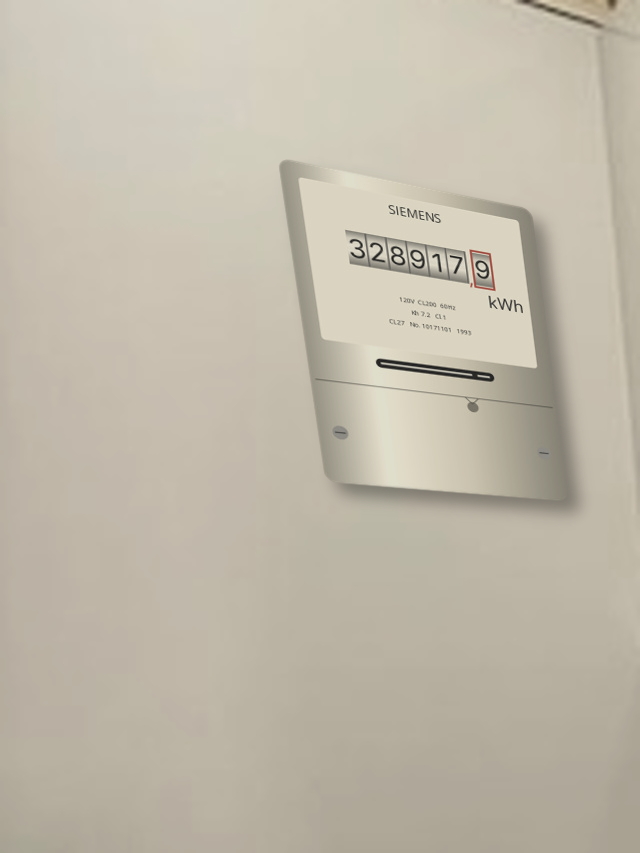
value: {"value": 328917.9, "unit": "kWh"}
